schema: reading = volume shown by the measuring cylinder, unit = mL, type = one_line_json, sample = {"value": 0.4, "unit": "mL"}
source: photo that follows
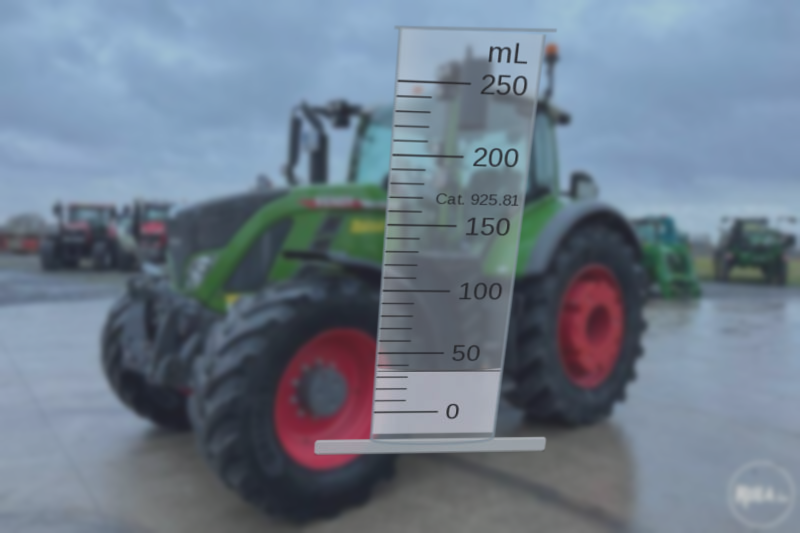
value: {"value": 35, "unit": "mL"}
